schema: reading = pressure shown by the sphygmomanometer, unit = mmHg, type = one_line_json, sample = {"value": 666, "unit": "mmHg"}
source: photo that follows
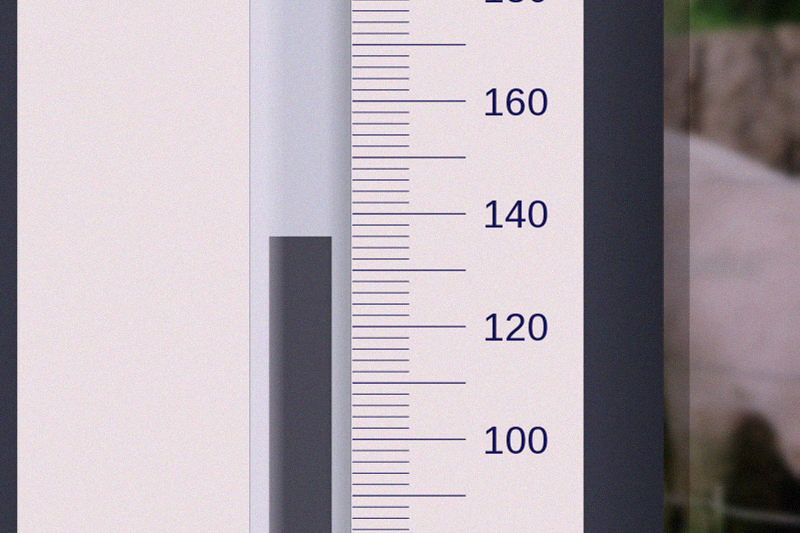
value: {"value": 136, "unit": "mmHg"}
